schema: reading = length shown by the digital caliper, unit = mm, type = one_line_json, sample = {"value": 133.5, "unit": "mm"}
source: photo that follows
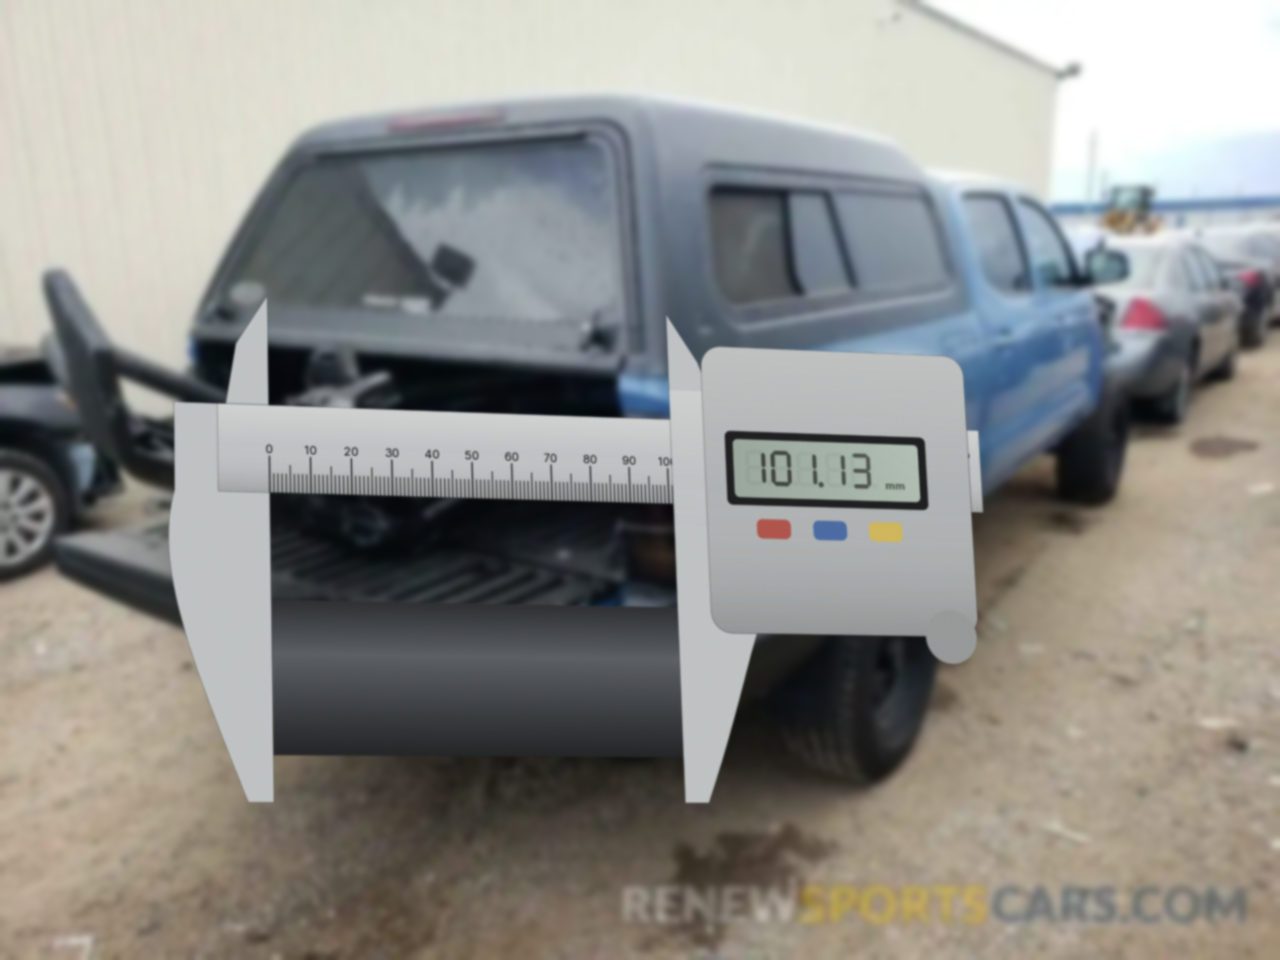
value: {"value": 101.13, "unit": "mm"}
